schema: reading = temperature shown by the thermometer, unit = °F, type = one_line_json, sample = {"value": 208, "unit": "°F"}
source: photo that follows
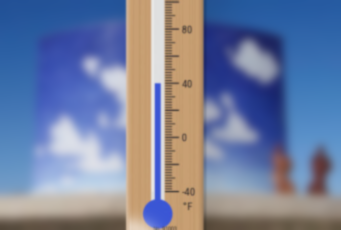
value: {"value": 40, "unit": "°F"}
